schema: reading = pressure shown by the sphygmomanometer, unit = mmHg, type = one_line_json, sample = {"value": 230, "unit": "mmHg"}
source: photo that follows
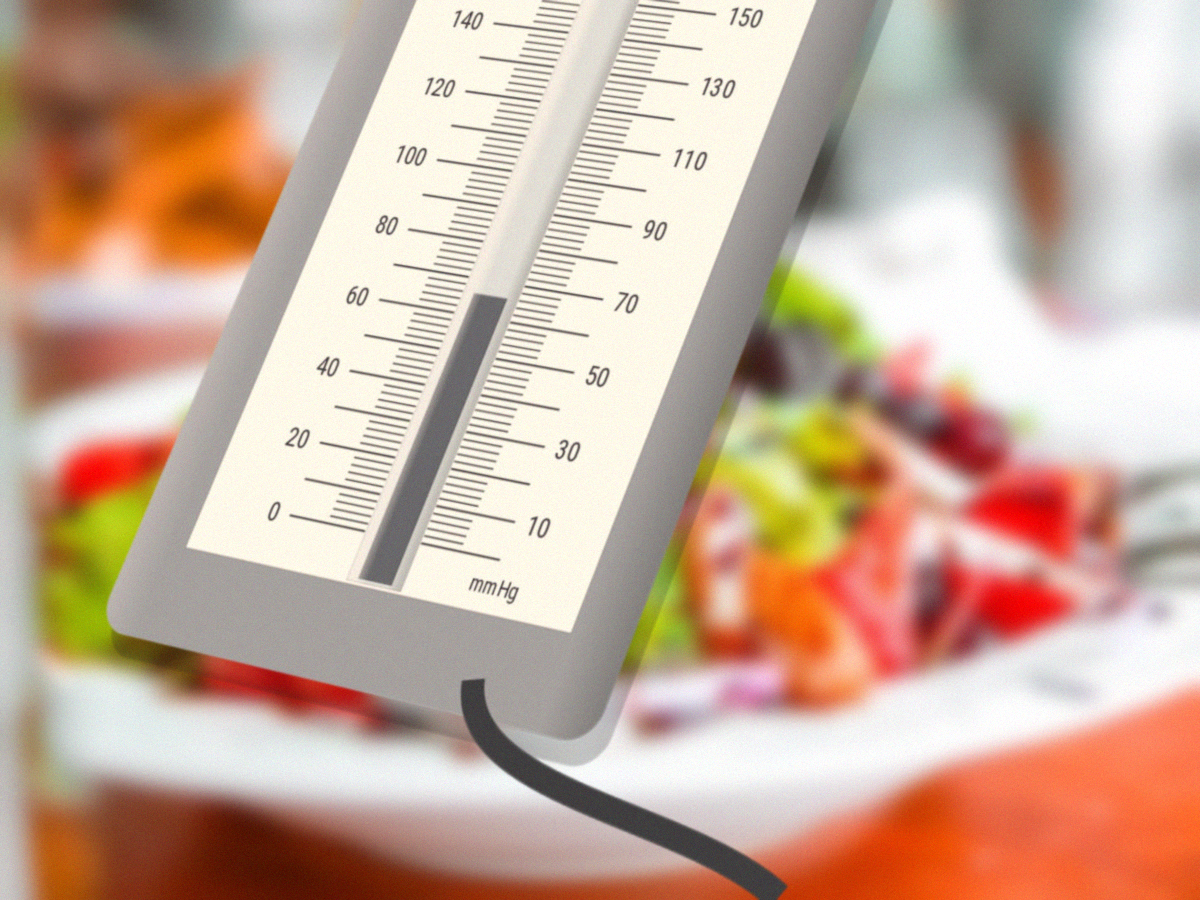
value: {"value": 66, "unit": "mmHg"}
